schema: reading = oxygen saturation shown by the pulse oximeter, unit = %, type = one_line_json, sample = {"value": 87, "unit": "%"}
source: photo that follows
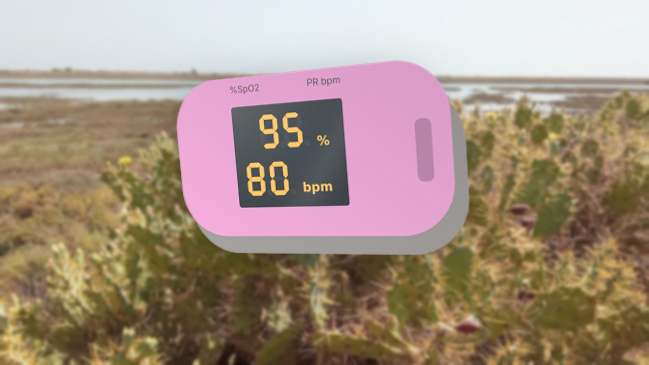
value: {"value": 95, "unit": "%"}
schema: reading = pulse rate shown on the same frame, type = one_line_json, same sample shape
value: {"value": 80, "unit": "bpm"}
